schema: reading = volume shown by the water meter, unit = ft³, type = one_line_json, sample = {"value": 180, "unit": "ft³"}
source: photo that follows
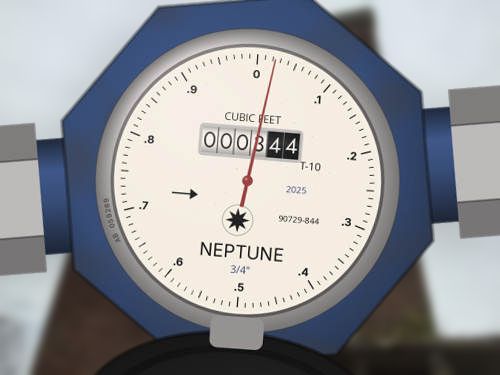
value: {"value": 344.02, "unit": "ft³"}
